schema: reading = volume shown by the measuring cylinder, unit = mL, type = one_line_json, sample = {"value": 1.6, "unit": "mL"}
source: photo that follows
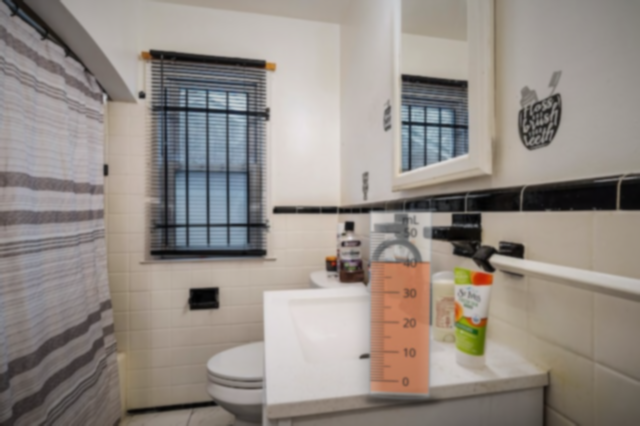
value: {"value": 40, "unit": "mL"}
